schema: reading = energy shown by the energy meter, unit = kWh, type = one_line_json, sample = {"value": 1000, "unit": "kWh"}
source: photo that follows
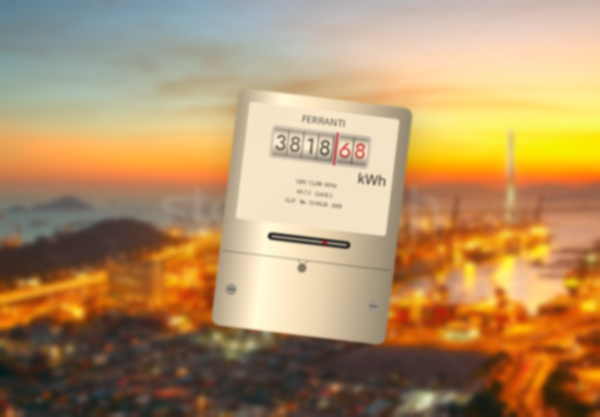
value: {"value": 3818.68, "unit": "kWh"}
